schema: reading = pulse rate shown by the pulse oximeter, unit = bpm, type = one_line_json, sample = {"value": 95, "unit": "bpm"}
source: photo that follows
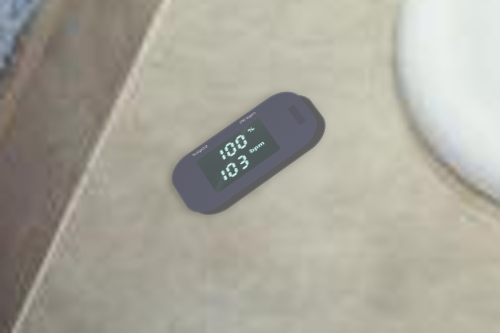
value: {"value": 103, "unit": "bpm"}
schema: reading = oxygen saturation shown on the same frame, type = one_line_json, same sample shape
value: {"value": 100, "unit": "%"}
